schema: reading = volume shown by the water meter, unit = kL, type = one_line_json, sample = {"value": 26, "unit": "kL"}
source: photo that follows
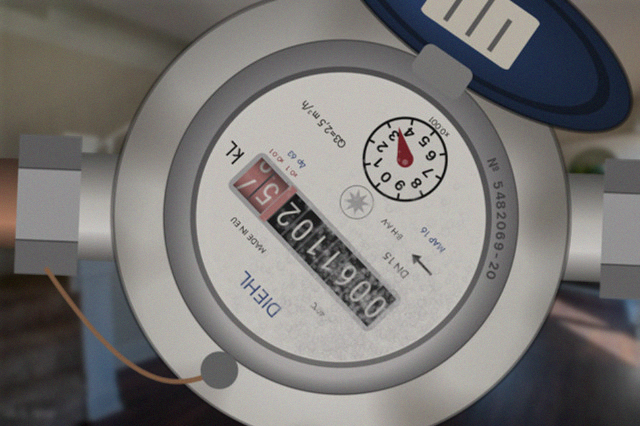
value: {"value": 61102.573, "unit": "kL"}
